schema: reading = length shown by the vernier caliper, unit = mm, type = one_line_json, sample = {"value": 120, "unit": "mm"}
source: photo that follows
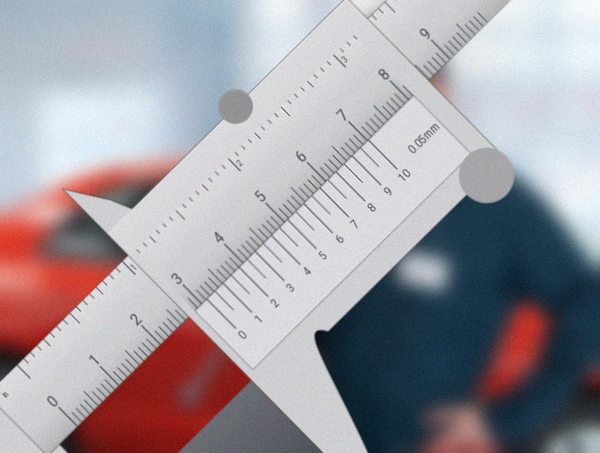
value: {"value": 31.2, "unit": "mm"}
